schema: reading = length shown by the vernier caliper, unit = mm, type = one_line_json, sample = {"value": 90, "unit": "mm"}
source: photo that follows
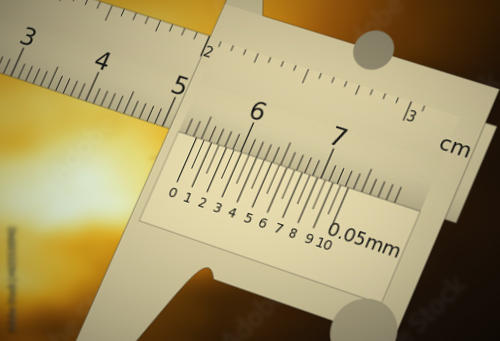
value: {"value": 54.4, "unit": "mm"}
